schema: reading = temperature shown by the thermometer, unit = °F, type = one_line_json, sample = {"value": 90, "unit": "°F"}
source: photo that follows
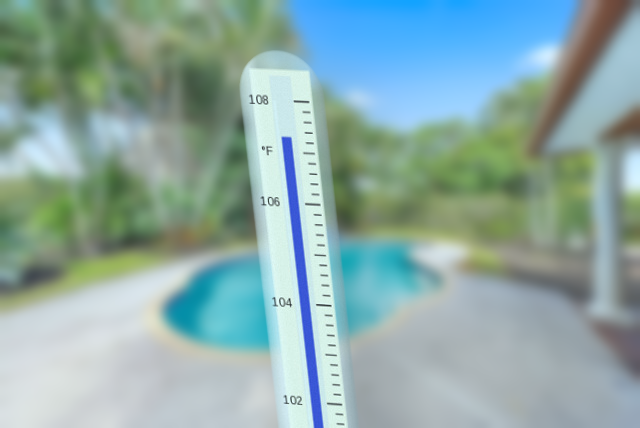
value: {"value": 107.3, "unit": "°F"}
